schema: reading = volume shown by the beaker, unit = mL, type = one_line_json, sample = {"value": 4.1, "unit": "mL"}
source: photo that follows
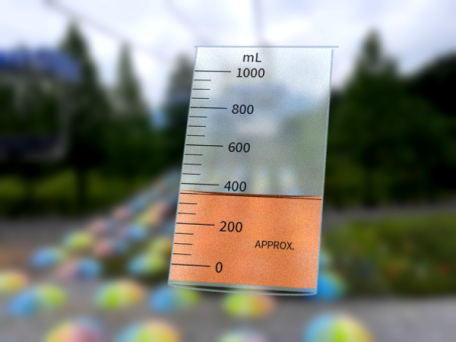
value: {"value": 350, "unit": "mL"}
